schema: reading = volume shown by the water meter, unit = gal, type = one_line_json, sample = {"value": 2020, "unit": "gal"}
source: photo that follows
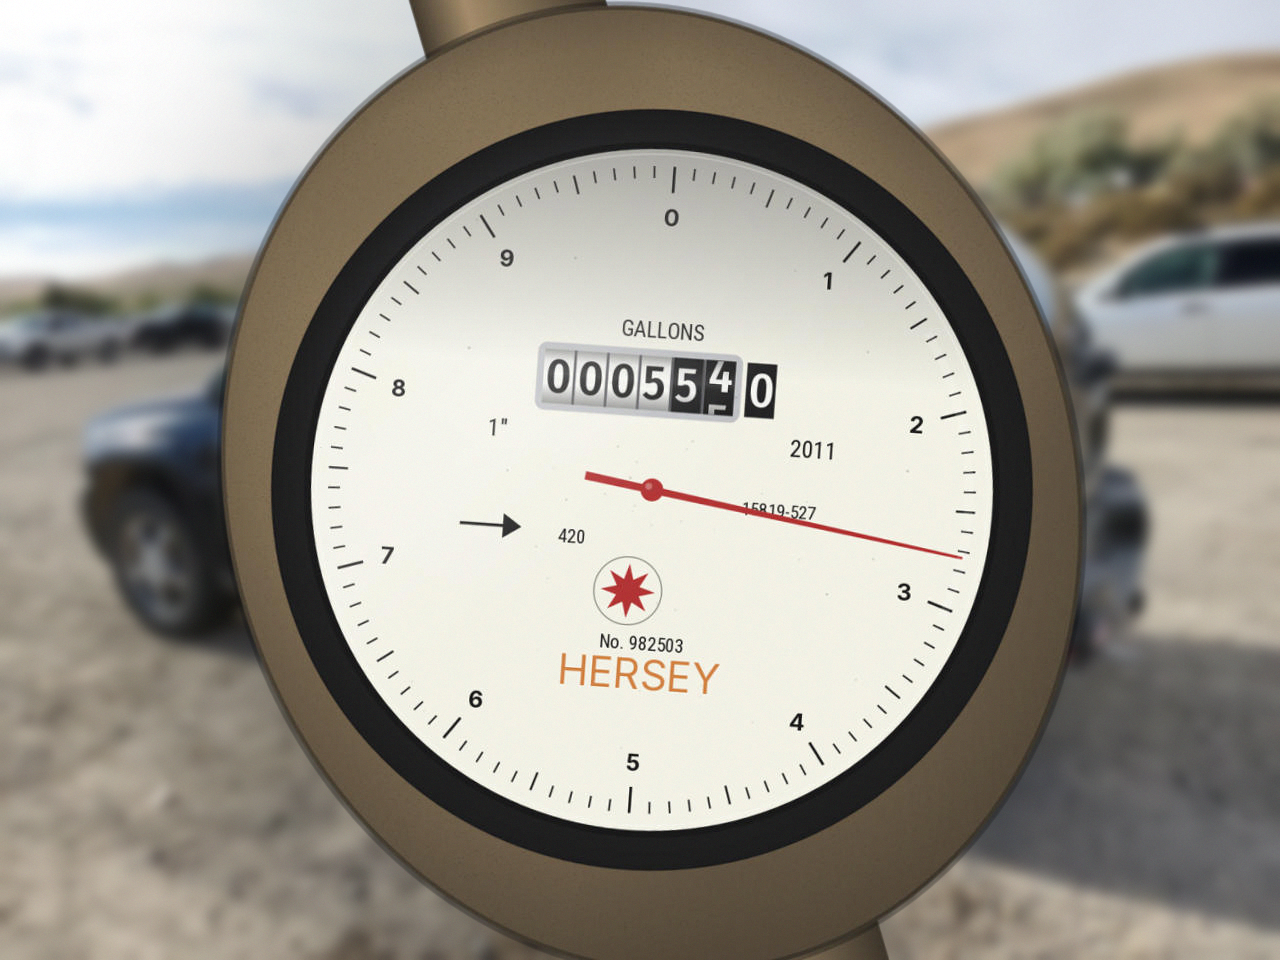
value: {"value": 5542.7, "unit": "gal"}
